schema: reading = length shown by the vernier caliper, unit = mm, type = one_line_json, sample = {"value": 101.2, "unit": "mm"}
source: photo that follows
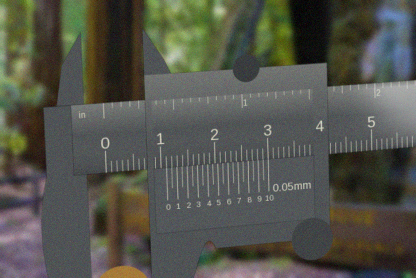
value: {"value": 11.0, "unit": "mm"}
